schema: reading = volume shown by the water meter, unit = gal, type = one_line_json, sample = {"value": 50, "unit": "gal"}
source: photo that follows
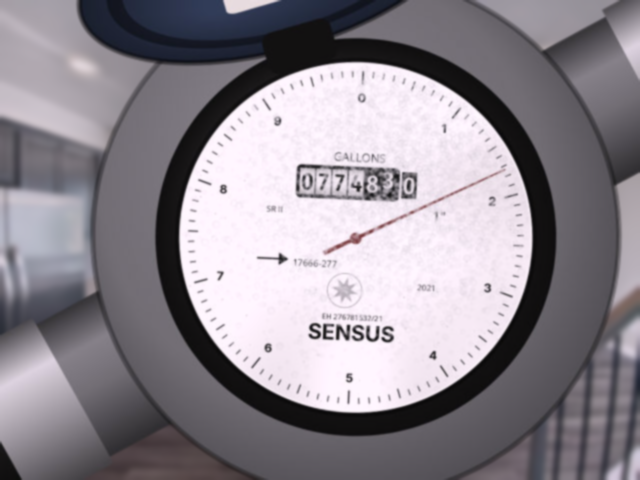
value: {"value": 774831.7, "unit": "gal"}
